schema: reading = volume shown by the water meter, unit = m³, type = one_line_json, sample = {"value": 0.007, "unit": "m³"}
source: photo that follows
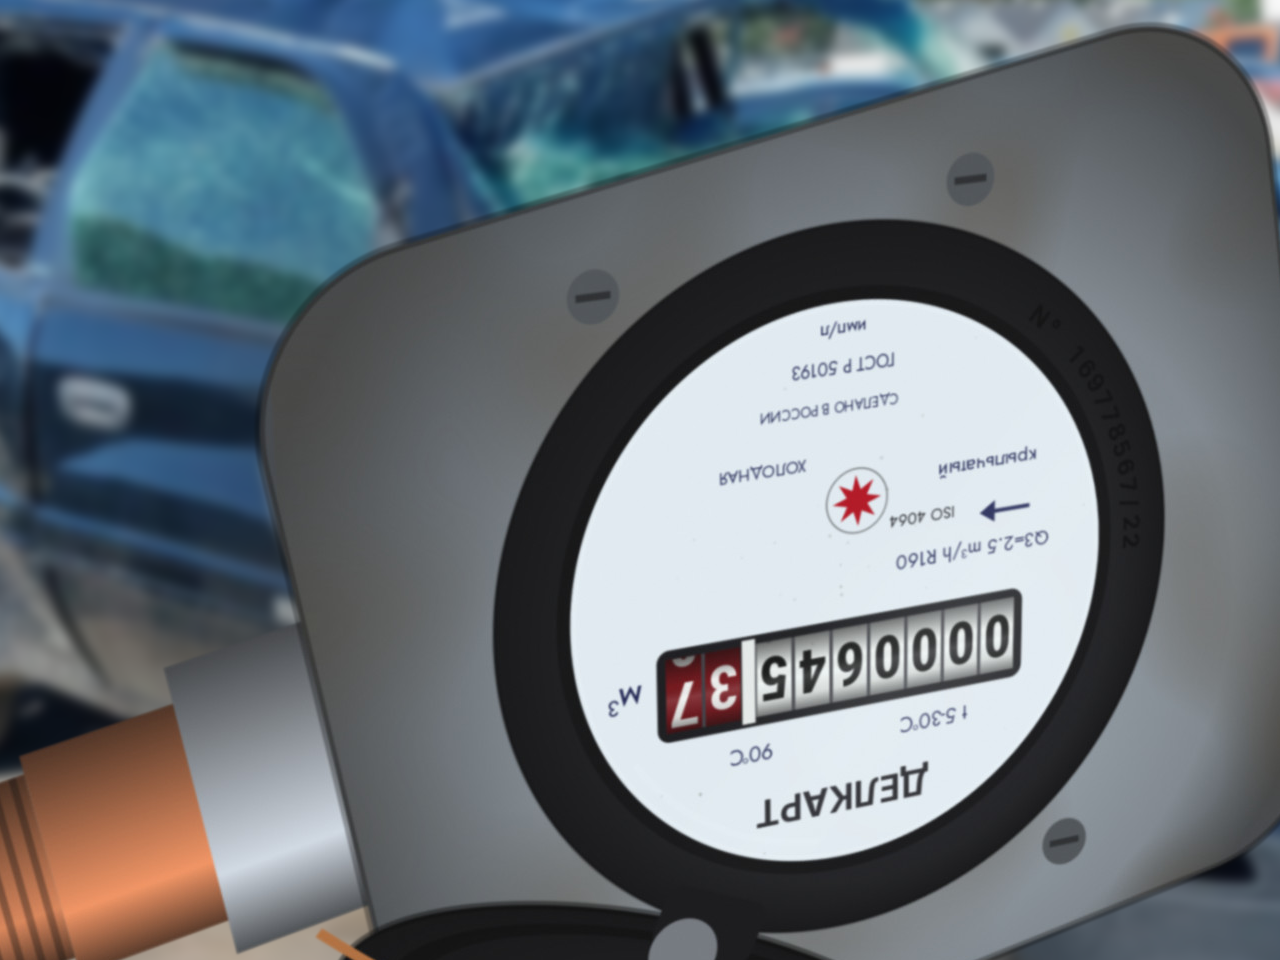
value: {"value": 645.37, "unit": "m³"}
